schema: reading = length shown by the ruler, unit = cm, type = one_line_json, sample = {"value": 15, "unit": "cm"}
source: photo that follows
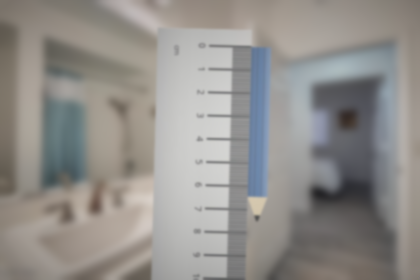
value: {"value": 7.5, "unit": "cm"}
